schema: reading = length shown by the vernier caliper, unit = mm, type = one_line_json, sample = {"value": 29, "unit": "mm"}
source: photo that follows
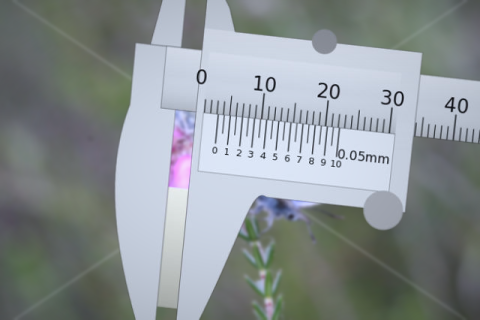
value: {"value": 3.2, "unit": "mm"}
